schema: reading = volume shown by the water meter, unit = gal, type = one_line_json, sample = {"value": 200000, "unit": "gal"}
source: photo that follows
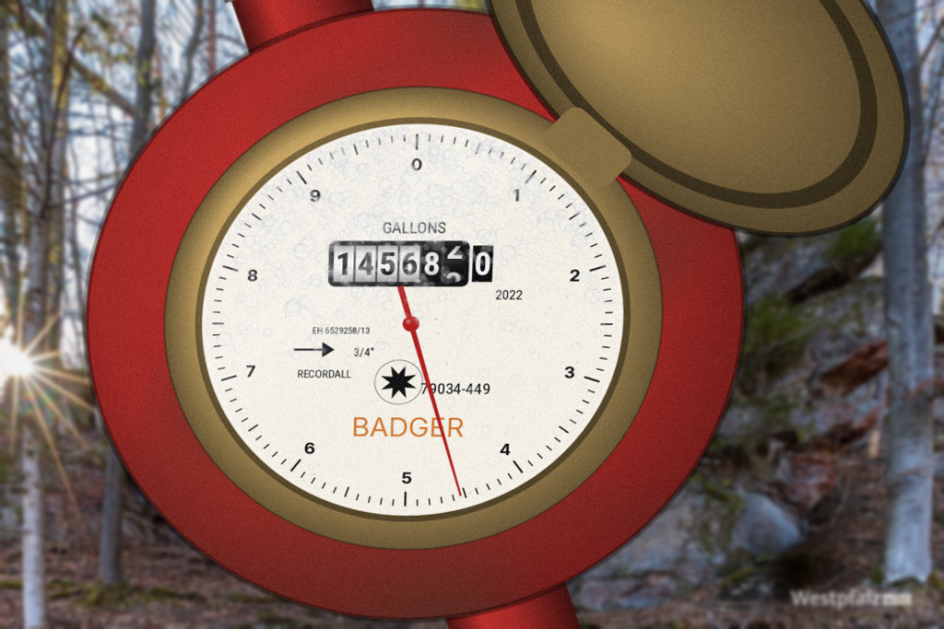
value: {"value": 1456824.5, "unit": "gal"}
